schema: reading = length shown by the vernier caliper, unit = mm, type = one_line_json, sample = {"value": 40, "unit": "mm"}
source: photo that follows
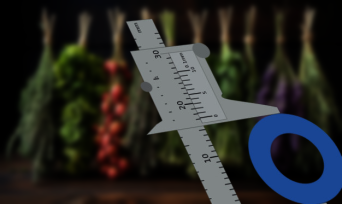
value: {"value": 17.2, "unit": "mm"}
